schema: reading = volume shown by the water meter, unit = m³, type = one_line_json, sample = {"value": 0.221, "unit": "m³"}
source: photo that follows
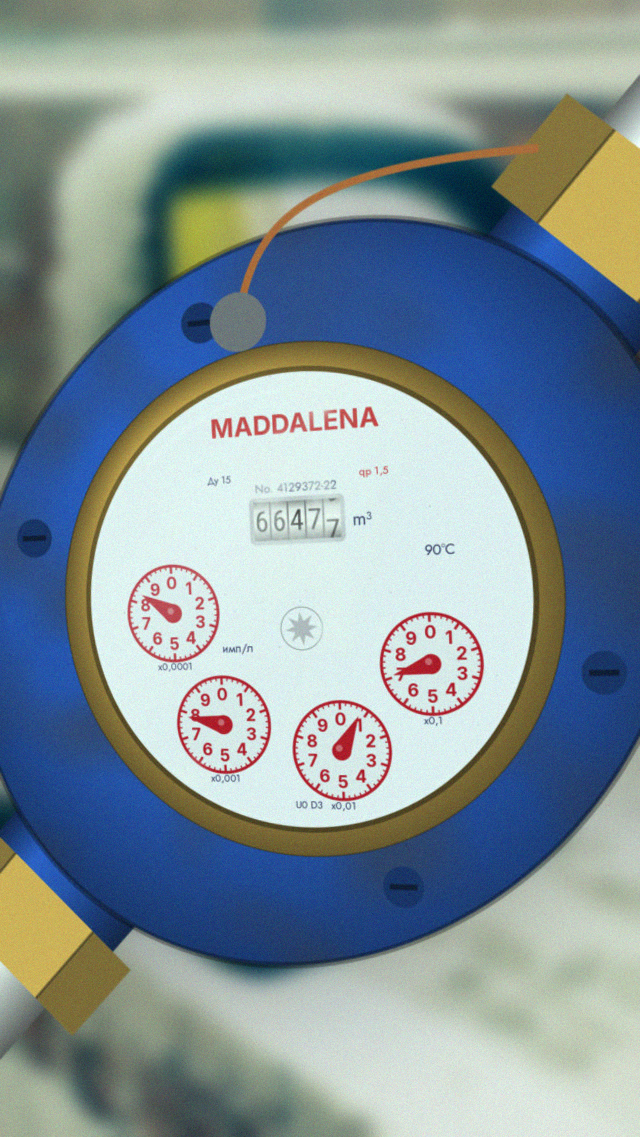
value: {"value": 66476.7078, "unit": "m³"}
